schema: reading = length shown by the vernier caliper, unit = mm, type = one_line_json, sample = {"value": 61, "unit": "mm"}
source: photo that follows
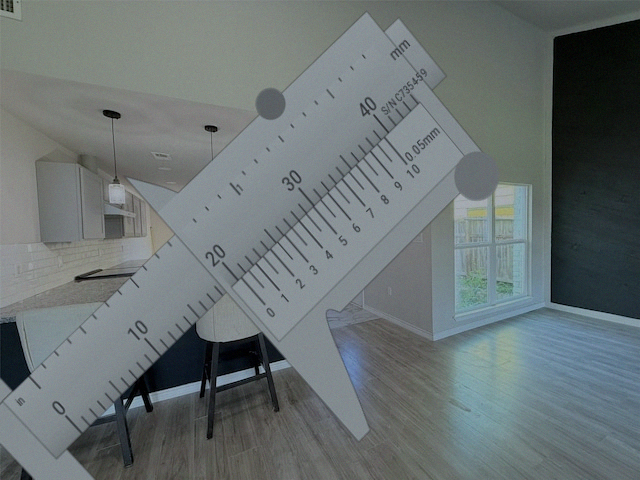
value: {"value": 20.4, "unit": "mm"}
